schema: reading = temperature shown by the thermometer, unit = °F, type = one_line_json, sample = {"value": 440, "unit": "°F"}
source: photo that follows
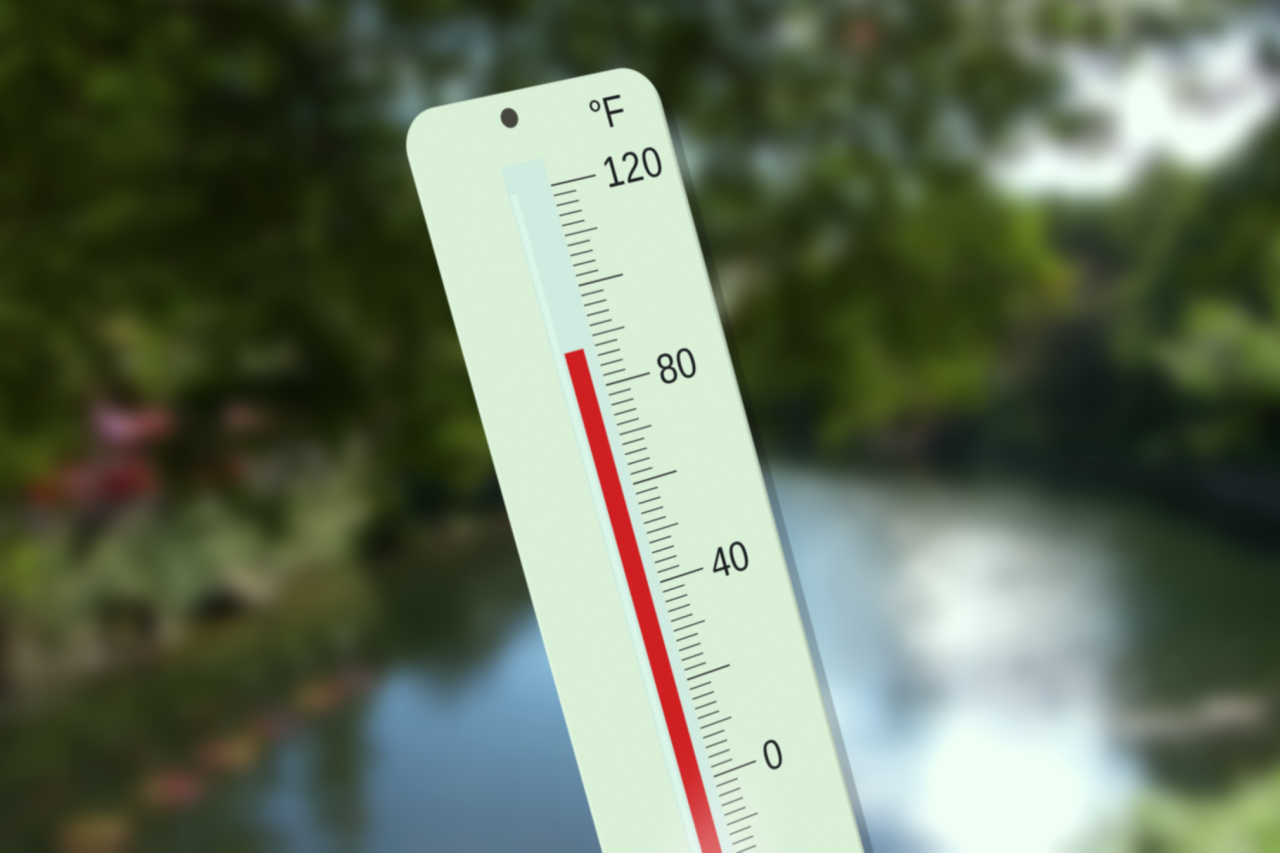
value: {"value": 88, "unit": "°F"}
